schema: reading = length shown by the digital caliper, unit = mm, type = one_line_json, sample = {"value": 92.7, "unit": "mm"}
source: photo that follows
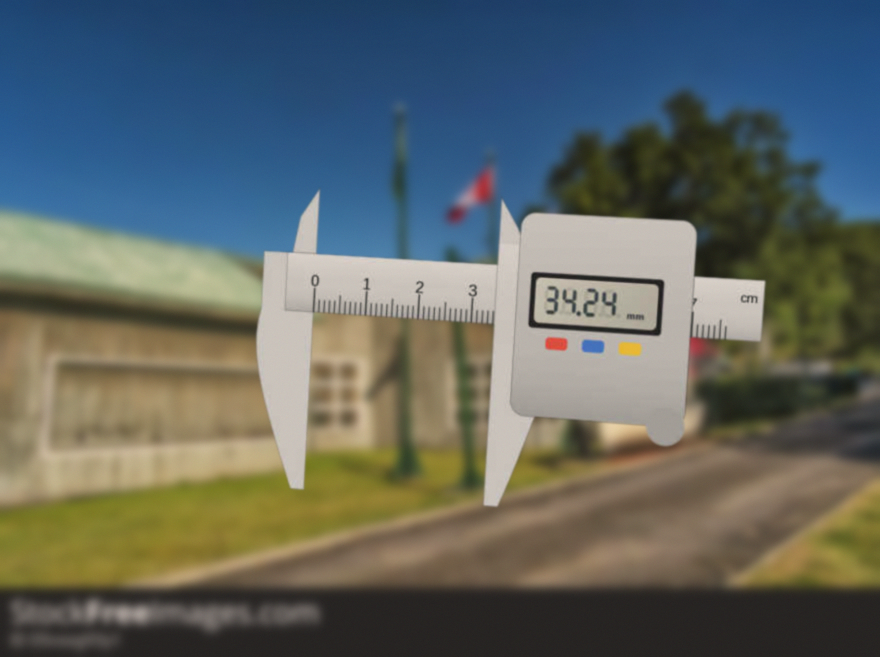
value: {"value": 34.24, "unit": "mm"}
